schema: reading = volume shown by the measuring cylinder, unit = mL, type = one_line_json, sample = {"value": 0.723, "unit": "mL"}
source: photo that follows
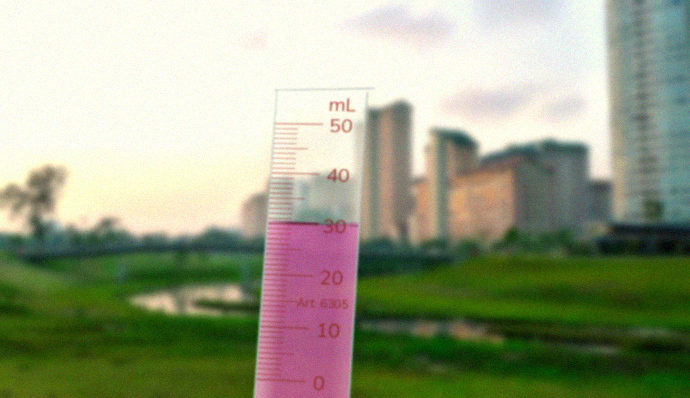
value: {"value": 30, "unit": "mL"}
